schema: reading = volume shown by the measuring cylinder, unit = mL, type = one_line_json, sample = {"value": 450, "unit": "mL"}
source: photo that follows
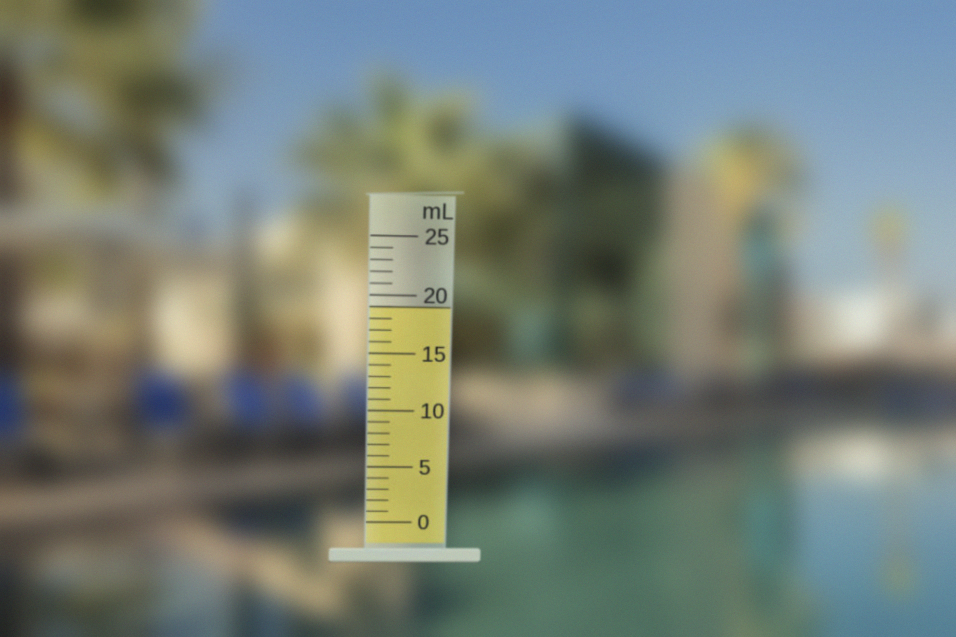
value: {"value": 19, "unit": "mL"}
